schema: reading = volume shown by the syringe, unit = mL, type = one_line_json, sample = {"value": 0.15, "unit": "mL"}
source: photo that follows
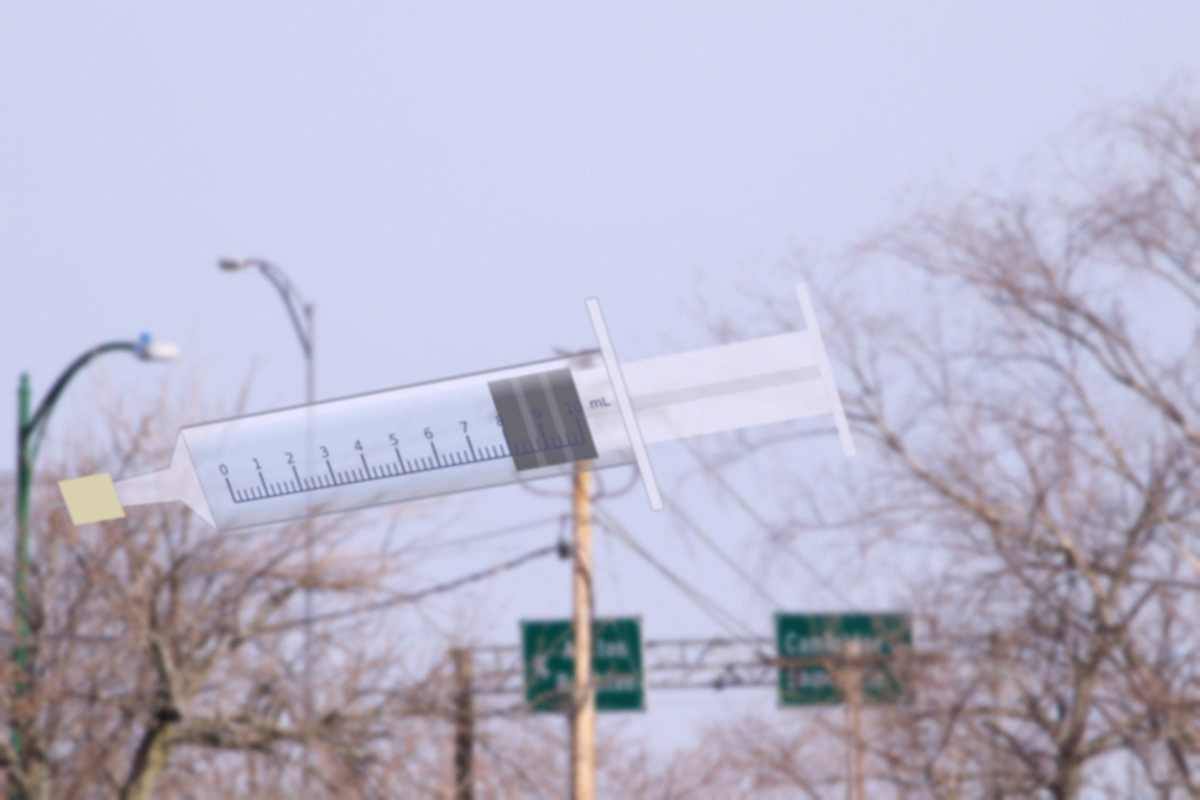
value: {"value": 8, "unit": "mL"}
